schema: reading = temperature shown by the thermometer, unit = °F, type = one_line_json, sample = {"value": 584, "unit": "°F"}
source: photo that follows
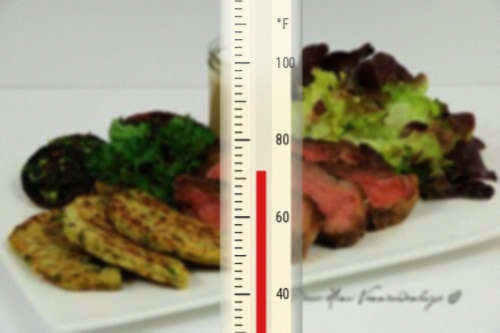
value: {"value": 72, "unit": "°F"}
